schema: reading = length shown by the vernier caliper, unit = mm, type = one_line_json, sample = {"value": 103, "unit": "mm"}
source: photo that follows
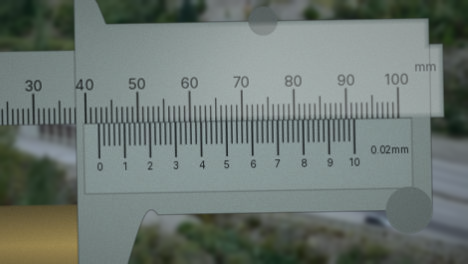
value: {"value": 42.5, "unit": "mm"}
